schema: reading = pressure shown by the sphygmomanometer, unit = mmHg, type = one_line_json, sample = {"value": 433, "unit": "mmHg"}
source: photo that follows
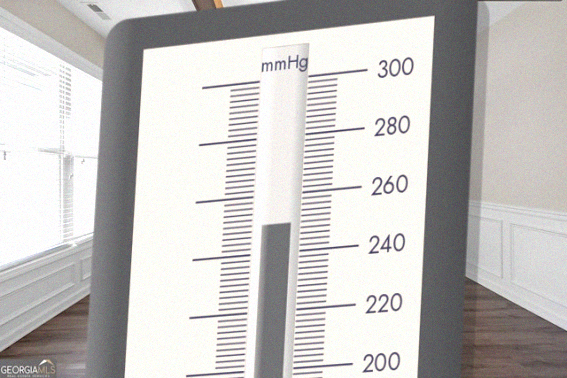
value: {"value": 250, "unit": "mmHg"}
